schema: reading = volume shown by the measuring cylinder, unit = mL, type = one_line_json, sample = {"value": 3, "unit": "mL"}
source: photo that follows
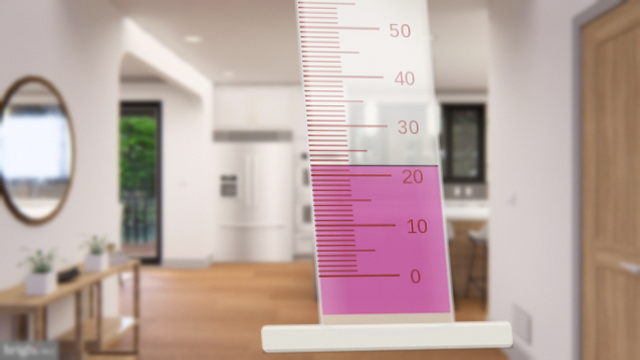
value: {"value": 22, "unit": "mL"}
